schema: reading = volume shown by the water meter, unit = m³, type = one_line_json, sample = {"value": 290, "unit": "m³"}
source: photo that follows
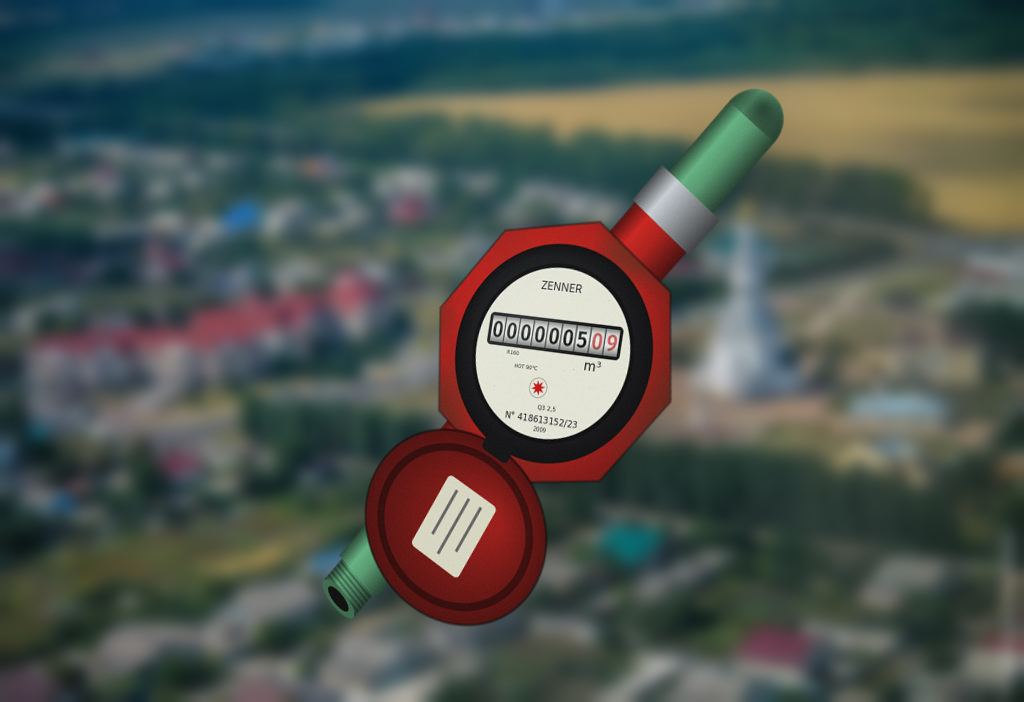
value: {"value": 5.09, "unit": "m³"}
